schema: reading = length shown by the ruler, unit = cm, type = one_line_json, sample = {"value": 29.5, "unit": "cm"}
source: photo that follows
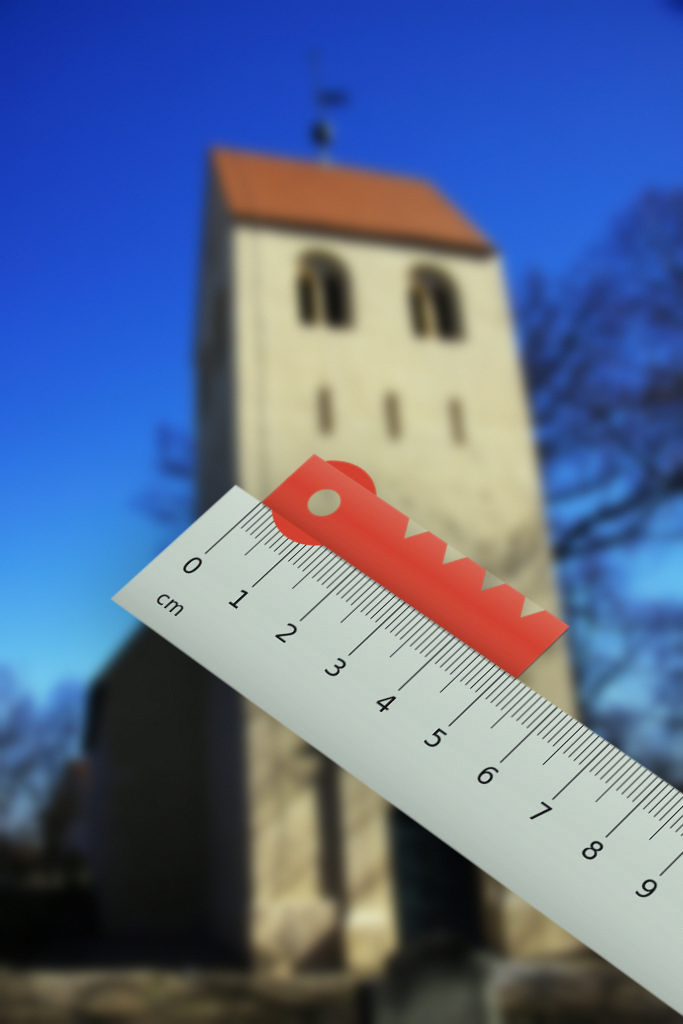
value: {"value": 5.2, "unit": "cm"}
